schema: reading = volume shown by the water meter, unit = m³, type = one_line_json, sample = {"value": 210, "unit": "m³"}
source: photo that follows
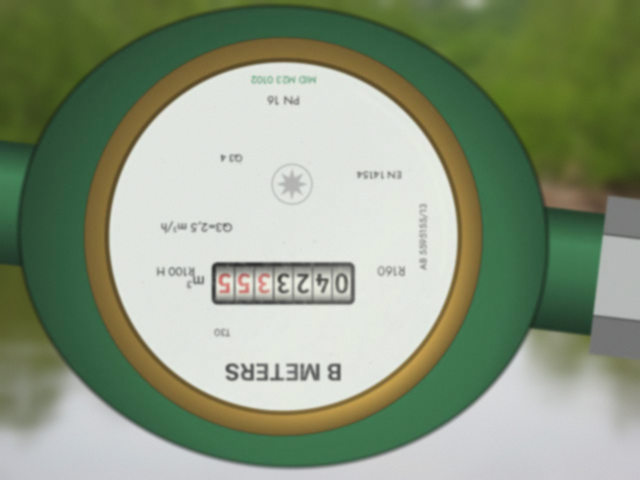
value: {"value": 423.355, "unit": "m³"}
